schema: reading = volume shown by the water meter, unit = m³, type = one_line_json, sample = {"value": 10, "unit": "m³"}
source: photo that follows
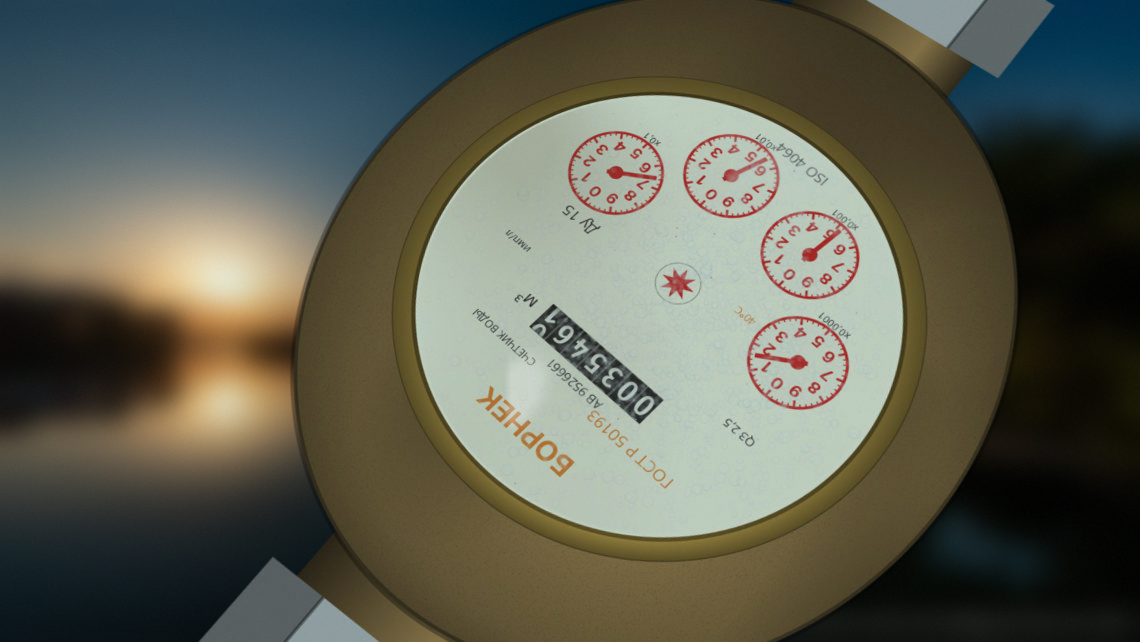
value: {"value": 35460.6551, "unit": "m³"}
